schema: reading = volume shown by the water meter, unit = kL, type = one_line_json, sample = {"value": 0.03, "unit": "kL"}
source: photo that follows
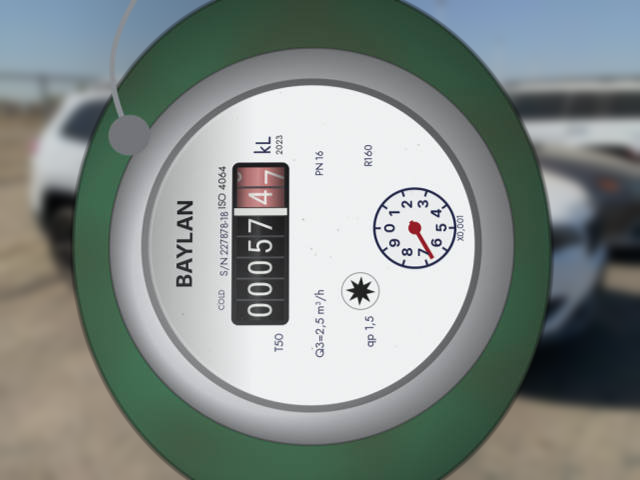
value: {"value": 57.466, "unit": "kL"}
